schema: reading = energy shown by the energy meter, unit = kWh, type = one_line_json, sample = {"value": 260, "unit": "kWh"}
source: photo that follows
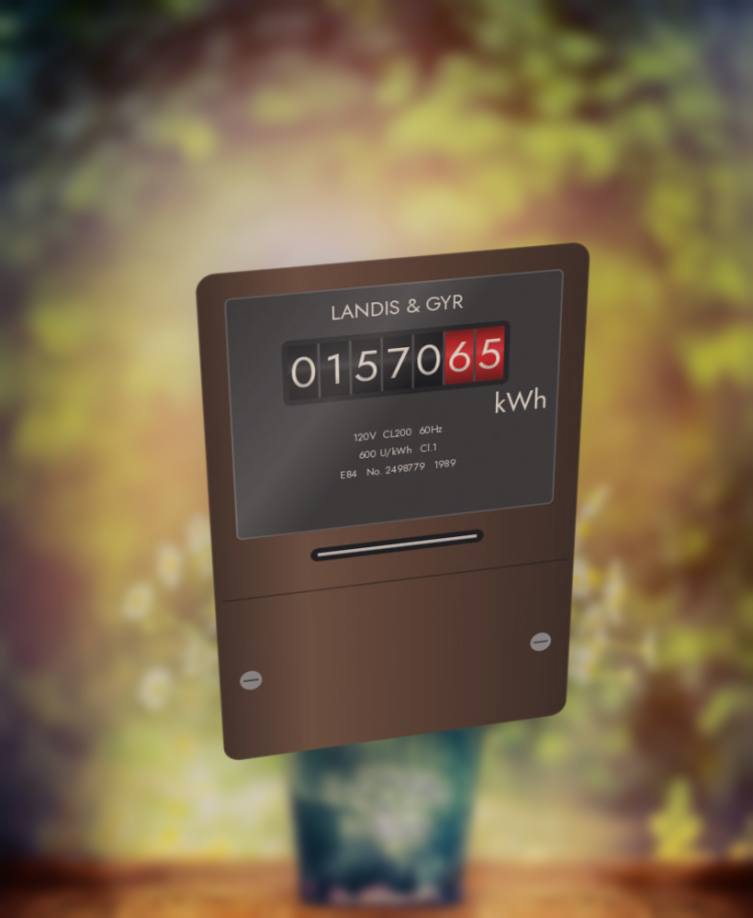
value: {"value": 1570.65, "unit": "kWh"}
